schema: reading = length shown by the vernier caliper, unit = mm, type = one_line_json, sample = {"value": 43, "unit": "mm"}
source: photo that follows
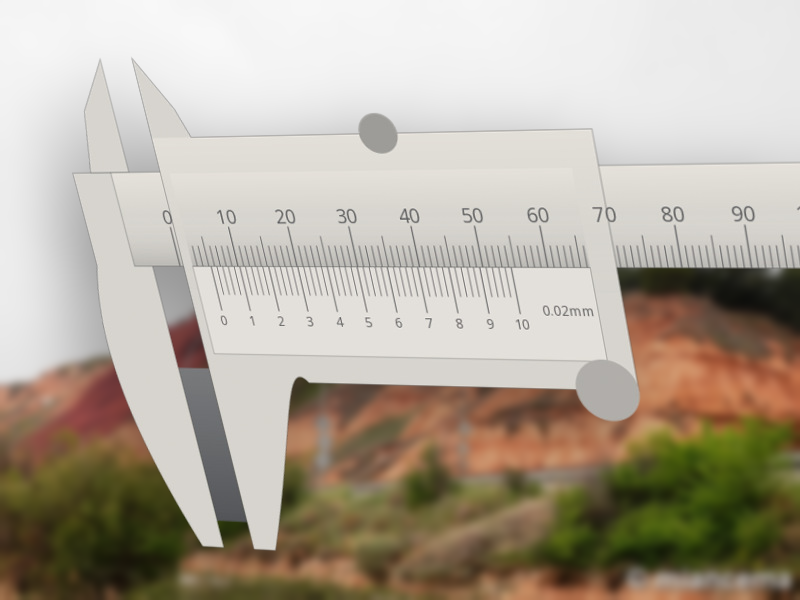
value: {"value": 5.4, "unit": "mm"}
